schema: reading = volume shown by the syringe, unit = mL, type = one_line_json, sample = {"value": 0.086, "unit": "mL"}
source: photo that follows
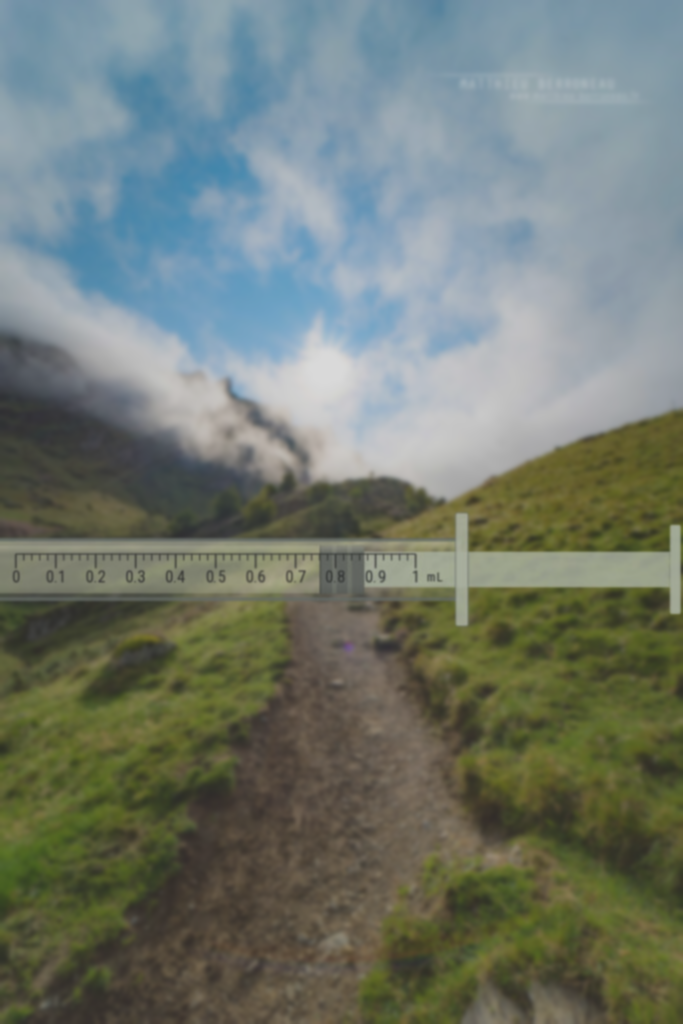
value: {"value": 0.76, "unit": "mL"}
